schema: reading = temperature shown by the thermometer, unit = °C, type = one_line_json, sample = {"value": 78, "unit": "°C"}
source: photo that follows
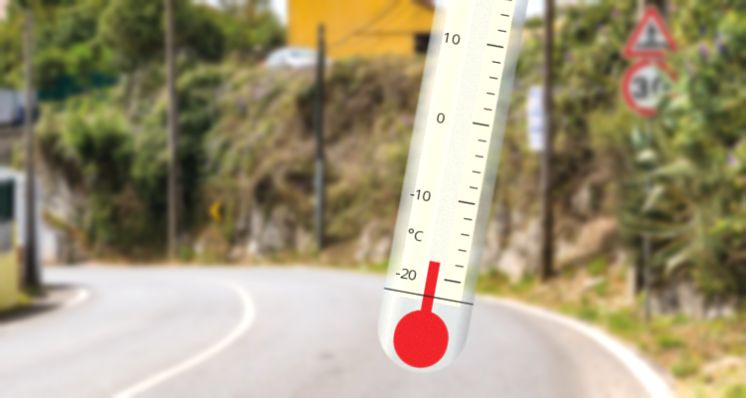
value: {"value": -18, "unit": "°C"}
